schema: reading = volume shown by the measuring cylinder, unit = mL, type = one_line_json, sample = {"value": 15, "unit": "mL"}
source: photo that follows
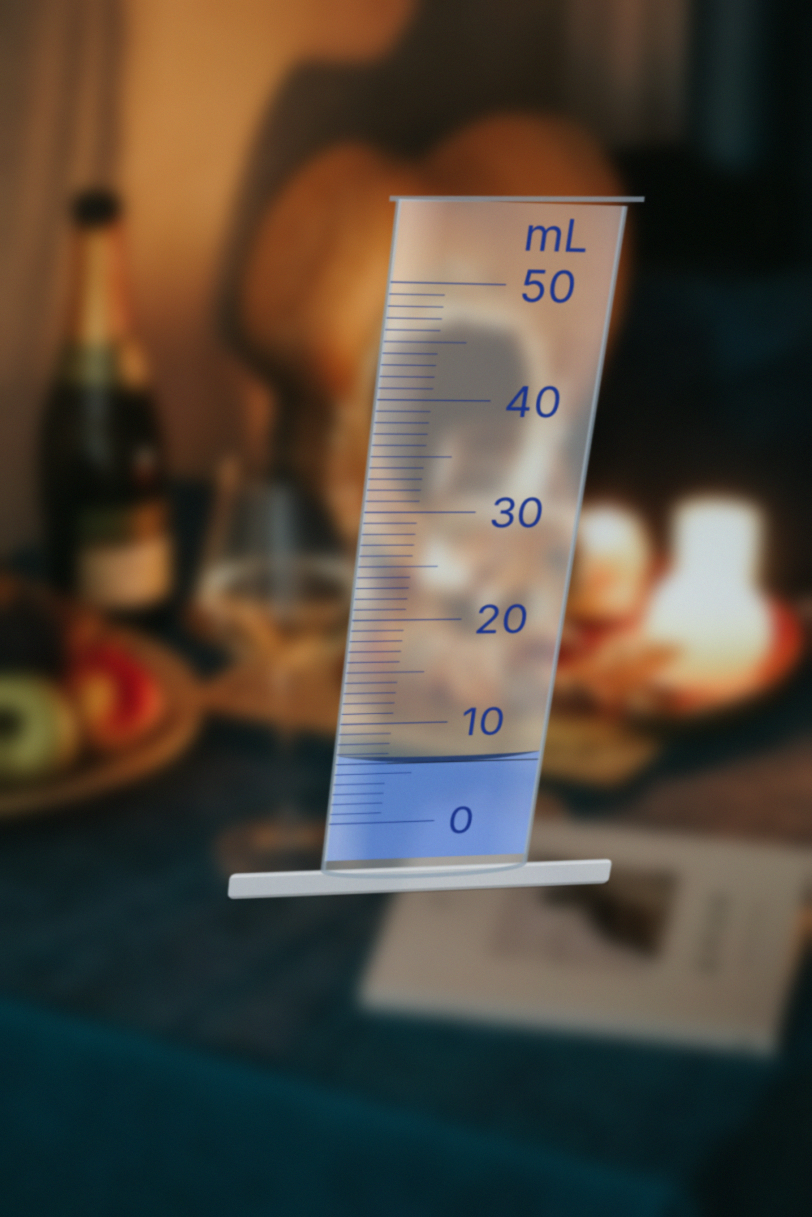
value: {"value": 6, "unit": "mL"}
